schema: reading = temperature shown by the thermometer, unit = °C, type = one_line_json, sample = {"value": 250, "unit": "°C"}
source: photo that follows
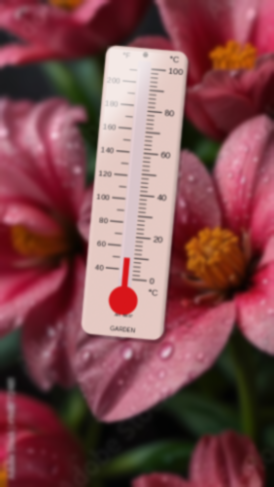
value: {"value": 10, "unit": "°C"}
